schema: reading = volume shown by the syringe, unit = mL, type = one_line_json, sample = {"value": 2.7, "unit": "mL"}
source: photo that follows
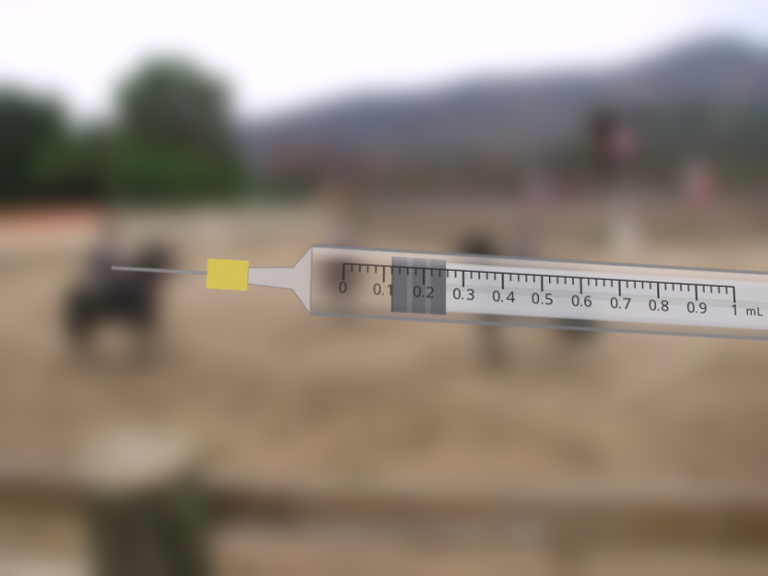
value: {"value": 0.12, "unit": "mL"}
